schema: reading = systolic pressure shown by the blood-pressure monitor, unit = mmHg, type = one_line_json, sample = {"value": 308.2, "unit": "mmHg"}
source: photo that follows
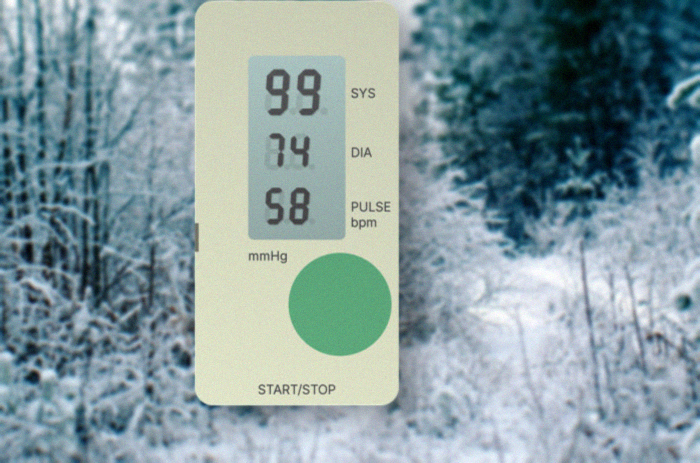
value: {"value": 99, "unit": "mmHg"}
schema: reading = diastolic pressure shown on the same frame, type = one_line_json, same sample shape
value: {"value": 74, "unit": "mmHg"}
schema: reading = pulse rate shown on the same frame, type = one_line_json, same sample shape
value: {"value": 58, "unit": "bpm"}
